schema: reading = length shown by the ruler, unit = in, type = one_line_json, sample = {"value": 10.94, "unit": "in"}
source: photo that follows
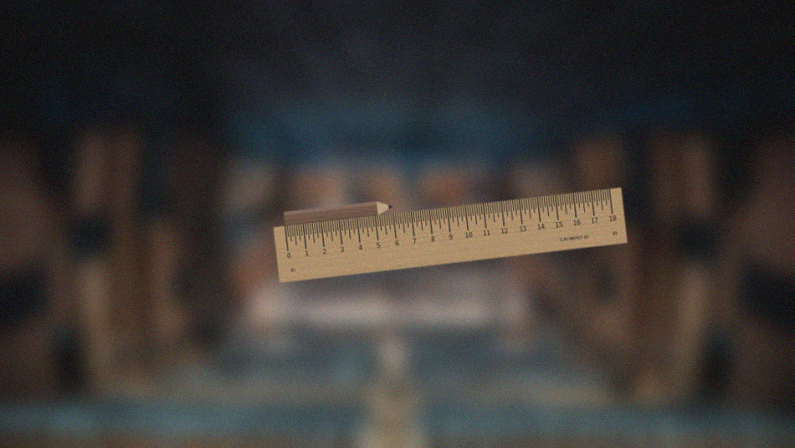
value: {"value": 6, "unit": "in"}
